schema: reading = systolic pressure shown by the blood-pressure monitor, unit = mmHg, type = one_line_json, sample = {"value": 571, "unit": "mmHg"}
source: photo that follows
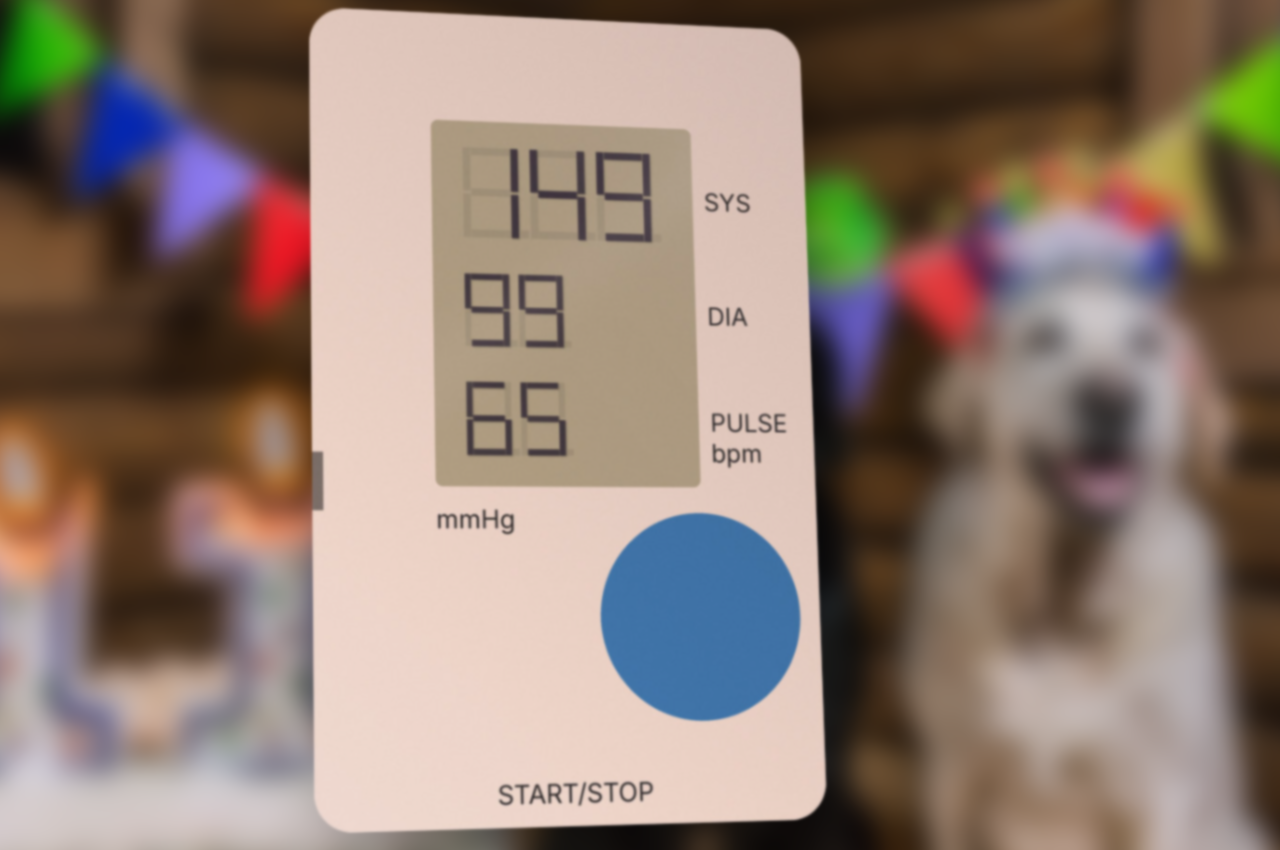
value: {"value": 149, "unit": "mmHg"}
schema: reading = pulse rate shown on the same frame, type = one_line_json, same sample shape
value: {"value": 65, "unit": "bpm"}
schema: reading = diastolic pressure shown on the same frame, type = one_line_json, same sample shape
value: {"value": 99, "unit": "mmHg"}
